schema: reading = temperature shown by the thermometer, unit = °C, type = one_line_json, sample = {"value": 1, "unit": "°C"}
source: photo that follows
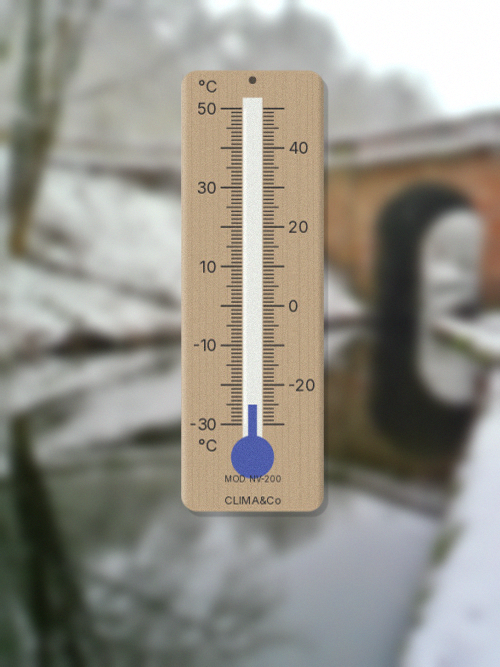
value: {"value": -25, "unit": "°C"}
